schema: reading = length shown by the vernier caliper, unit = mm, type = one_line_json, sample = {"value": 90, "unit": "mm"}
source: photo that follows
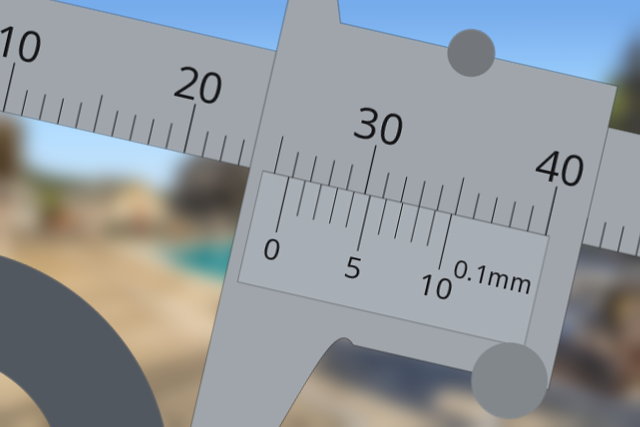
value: {"value": 25.8, "unit": "mm"}
